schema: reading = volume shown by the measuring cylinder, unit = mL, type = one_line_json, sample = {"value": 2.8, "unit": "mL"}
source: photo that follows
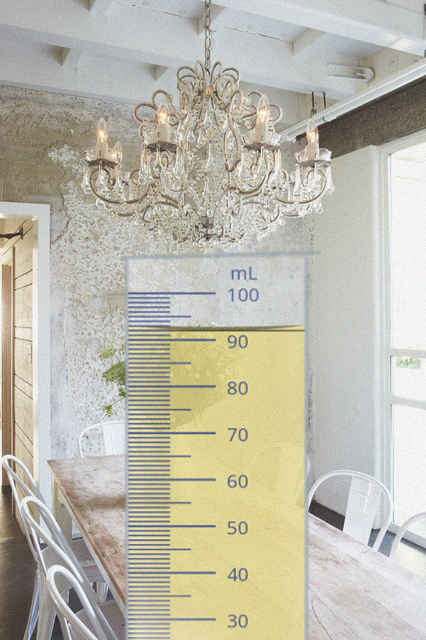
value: {"value": 92, "unit": "mL"}
